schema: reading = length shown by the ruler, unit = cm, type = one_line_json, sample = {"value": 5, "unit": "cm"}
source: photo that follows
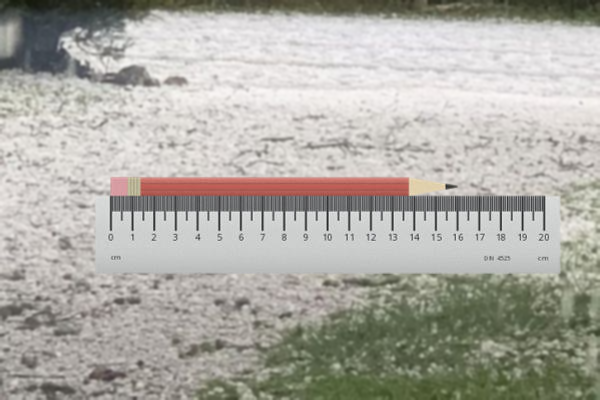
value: {"value": 16, "unit": "cm"}
